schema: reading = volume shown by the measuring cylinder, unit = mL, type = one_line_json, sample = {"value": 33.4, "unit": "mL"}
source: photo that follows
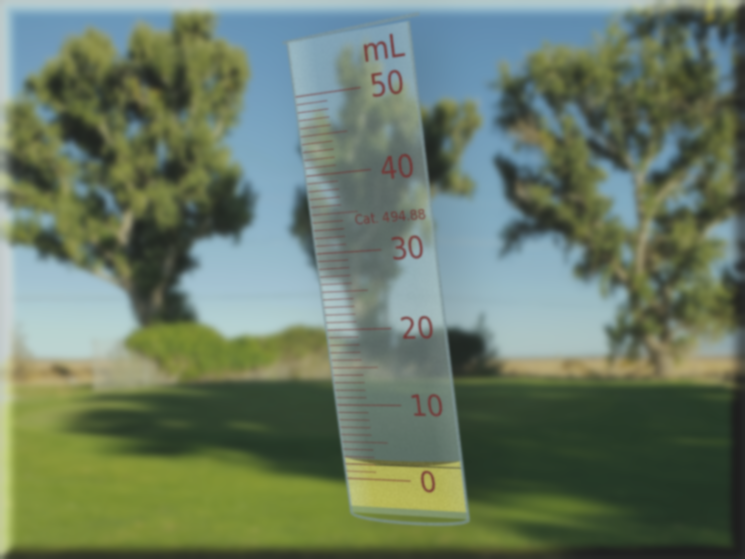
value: {"value": 2, "unit": "mL"}
